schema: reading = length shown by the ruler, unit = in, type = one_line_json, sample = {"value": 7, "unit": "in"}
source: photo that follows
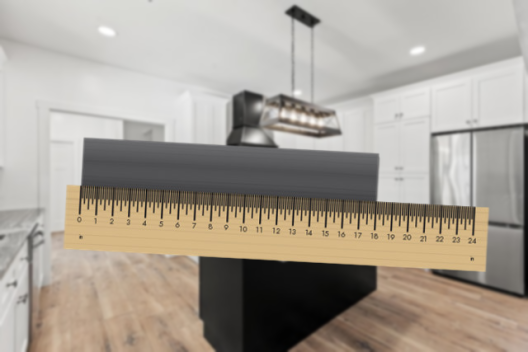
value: {"value": 18, "unit": "in"}
